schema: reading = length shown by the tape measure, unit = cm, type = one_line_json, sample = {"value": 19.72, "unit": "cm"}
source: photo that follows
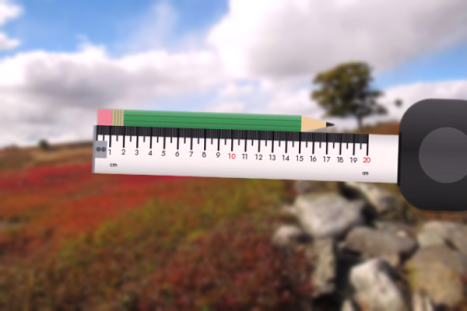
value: {"value": 17.5, "unit": "cm"}
